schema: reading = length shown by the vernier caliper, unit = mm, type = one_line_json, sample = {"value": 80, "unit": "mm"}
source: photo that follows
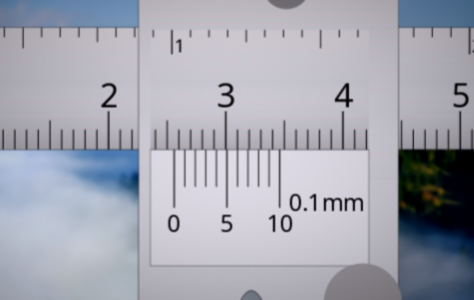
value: {"value": 25.6, "unit": "mm"}
